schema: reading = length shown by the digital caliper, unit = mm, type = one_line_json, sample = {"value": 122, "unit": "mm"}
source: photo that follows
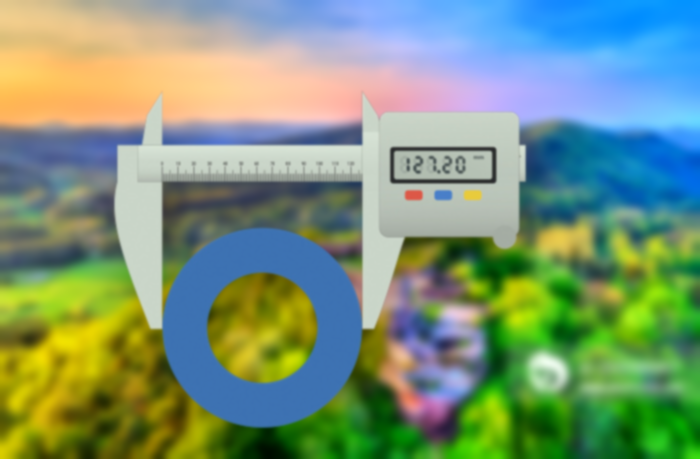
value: {"value": 127.20, "unit": "mm"}
